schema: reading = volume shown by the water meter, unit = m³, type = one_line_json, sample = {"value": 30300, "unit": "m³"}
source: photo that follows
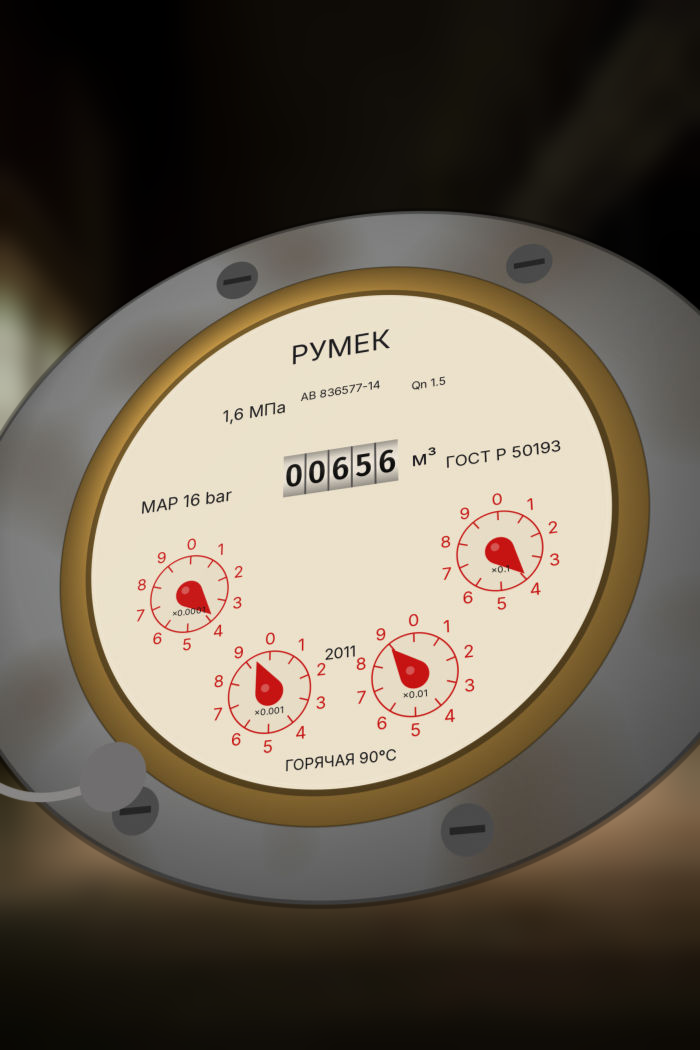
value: {"value": 656.3893, "unit": "m³"}
